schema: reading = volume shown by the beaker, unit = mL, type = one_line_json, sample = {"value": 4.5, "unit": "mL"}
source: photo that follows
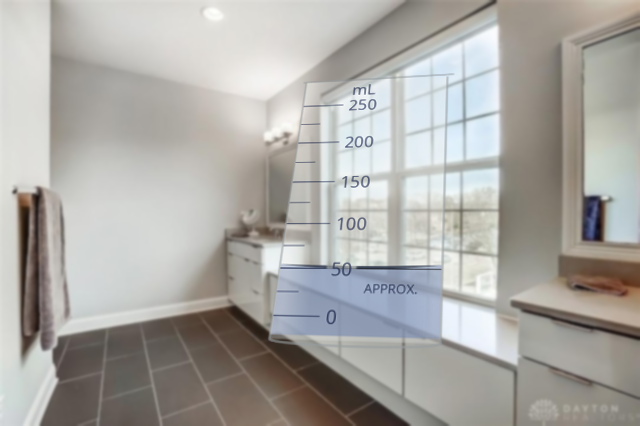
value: {"value": 50, "unit": "mL"}
